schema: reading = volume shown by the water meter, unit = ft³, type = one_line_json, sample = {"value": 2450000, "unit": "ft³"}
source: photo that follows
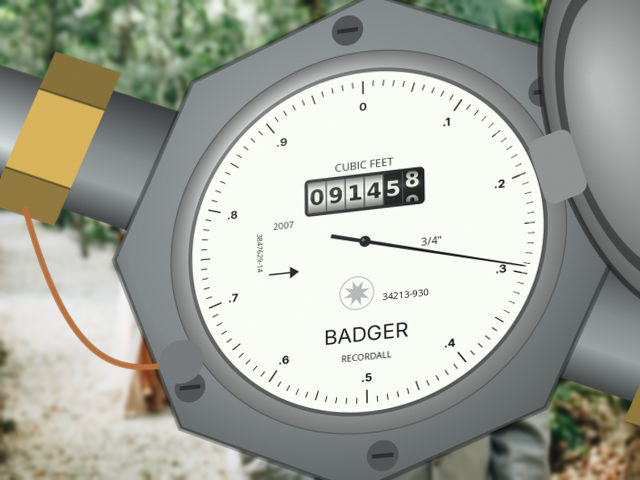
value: {"value": 91458.29, "unit": "ft³"}
